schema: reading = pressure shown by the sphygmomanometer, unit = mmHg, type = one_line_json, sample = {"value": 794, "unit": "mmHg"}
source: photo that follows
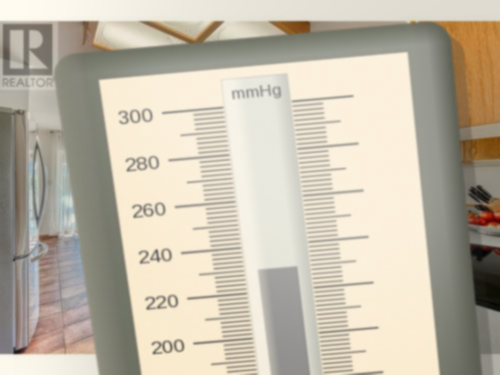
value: {"value": 230, "unit": "mmHg"}
